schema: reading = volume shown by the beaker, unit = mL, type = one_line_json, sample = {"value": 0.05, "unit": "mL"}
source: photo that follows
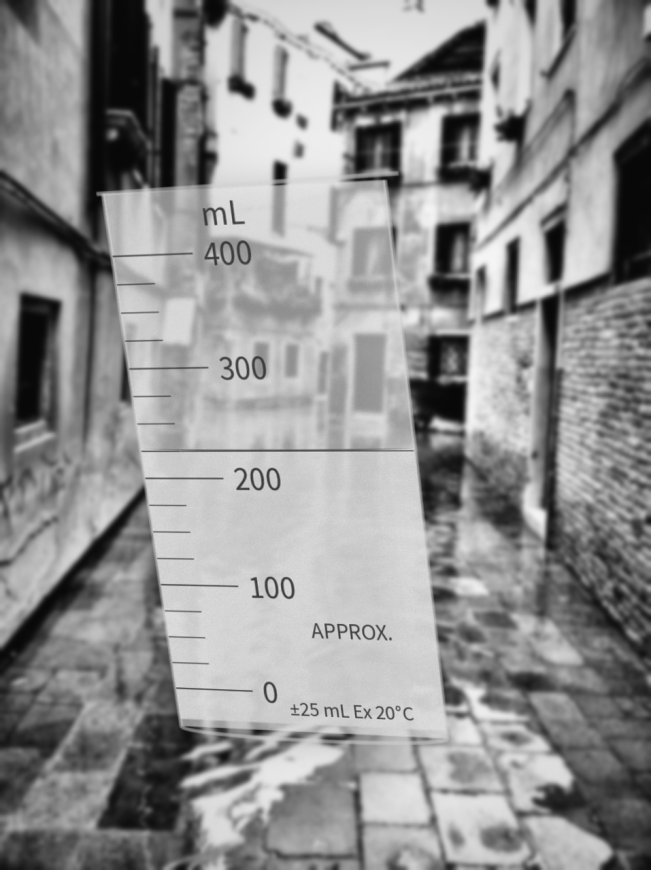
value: {"value": 225, "unit": "mL"}
